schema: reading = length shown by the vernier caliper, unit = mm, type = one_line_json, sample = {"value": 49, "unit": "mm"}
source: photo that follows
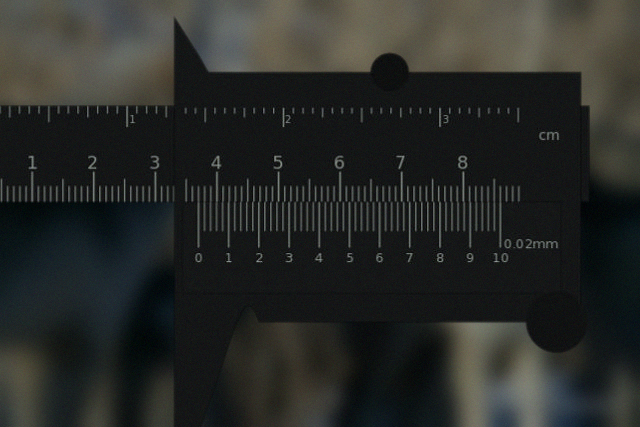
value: {"value": 37.0, "unit": "mm"}
